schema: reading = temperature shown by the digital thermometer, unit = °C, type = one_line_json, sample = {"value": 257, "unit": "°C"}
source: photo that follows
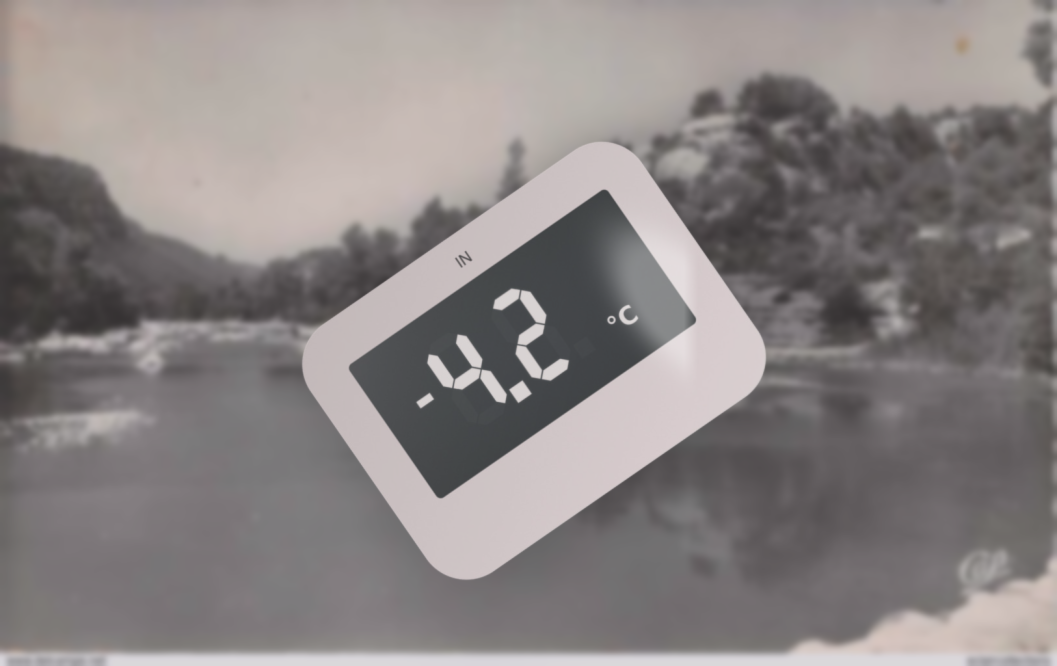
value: {"value": -4.2, "unit": "°C"}
